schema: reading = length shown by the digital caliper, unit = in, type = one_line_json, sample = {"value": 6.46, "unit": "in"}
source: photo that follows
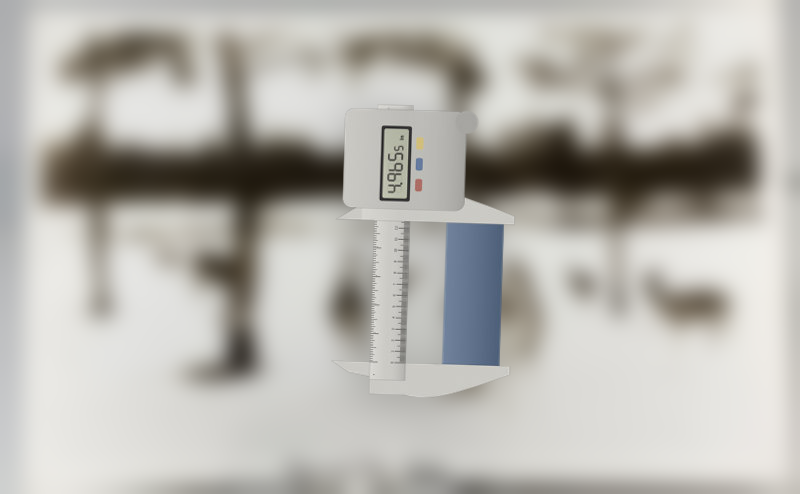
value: {"value": 4.9655, "unit": "in"}
